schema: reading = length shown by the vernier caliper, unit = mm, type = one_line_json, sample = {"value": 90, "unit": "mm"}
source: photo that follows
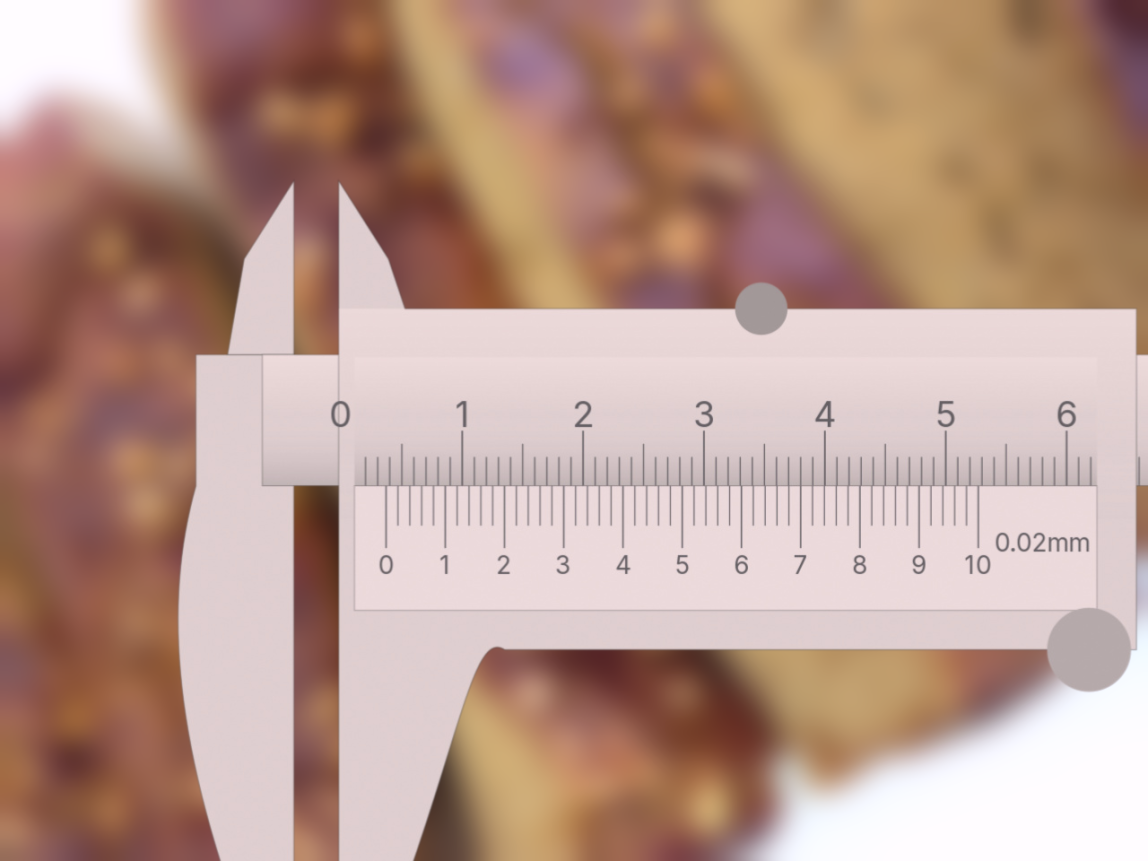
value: {"value": 3.7, "unit": "mm"}
